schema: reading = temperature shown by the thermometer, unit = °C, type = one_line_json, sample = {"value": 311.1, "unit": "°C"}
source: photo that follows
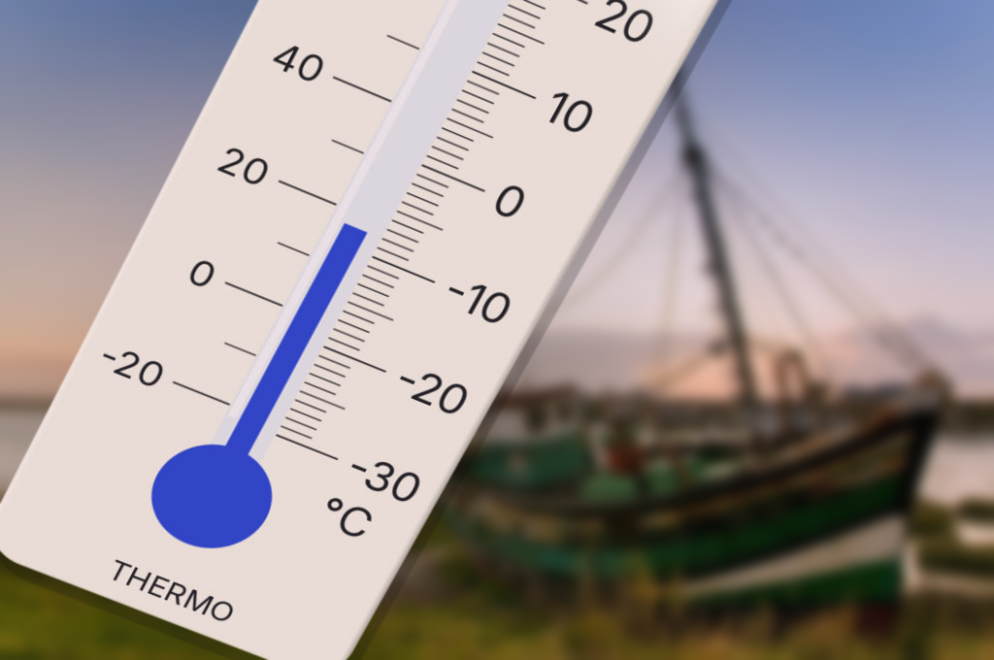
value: {"value": -8, "unit": "°C"}
